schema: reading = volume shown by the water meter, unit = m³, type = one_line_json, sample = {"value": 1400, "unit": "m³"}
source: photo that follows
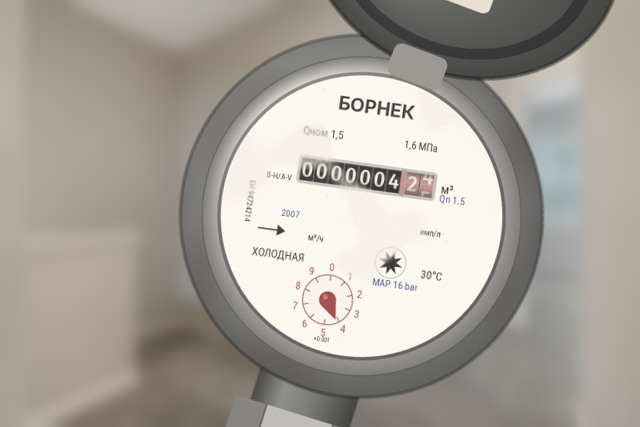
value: {"value": 4.244, "unit": "m³"}
